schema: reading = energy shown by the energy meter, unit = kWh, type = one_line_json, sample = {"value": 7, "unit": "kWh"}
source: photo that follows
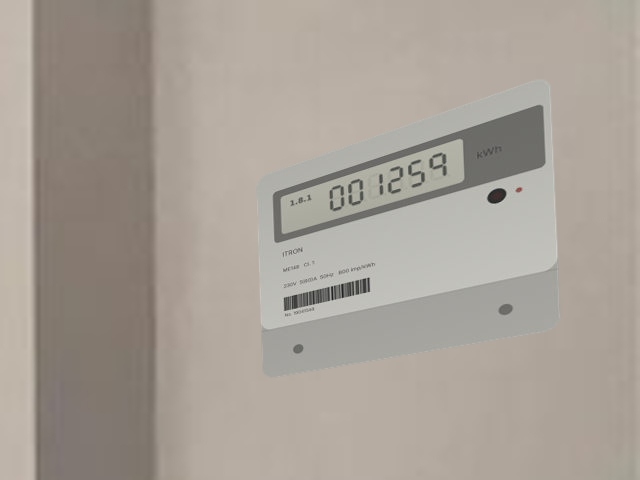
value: {"value": 1259, "unit": "kWh"}
